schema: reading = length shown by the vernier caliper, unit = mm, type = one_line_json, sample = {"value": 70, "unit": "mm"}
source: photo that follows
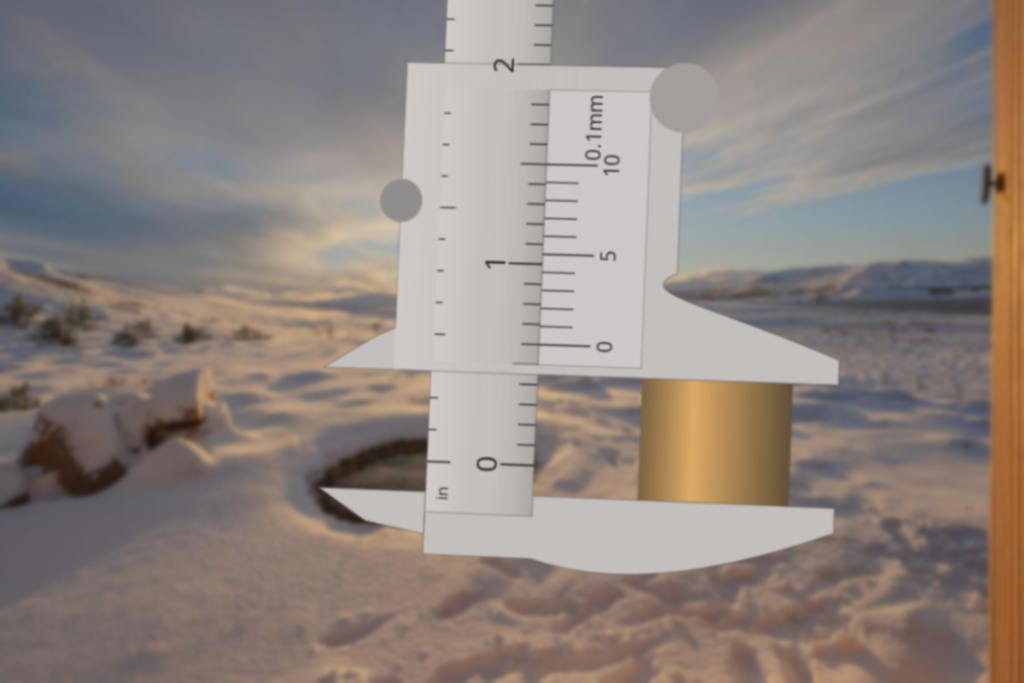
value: {"value": 6.0, "unit": "mm"}
